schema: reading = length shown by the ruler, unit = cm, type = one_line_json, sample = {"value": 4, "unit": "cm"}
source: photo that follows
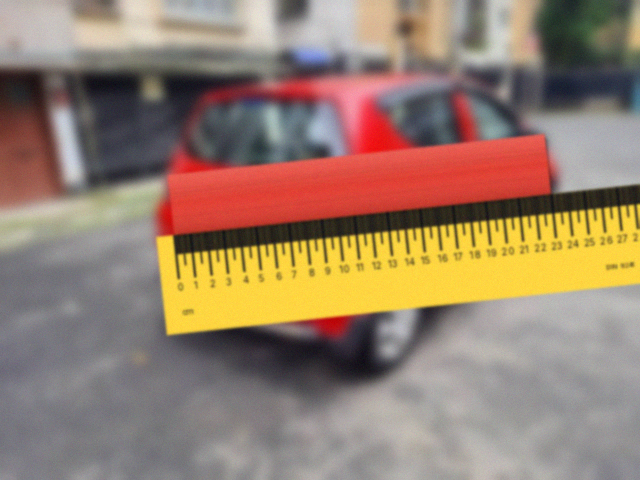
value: {"value": 23, "unit": "cm"}
